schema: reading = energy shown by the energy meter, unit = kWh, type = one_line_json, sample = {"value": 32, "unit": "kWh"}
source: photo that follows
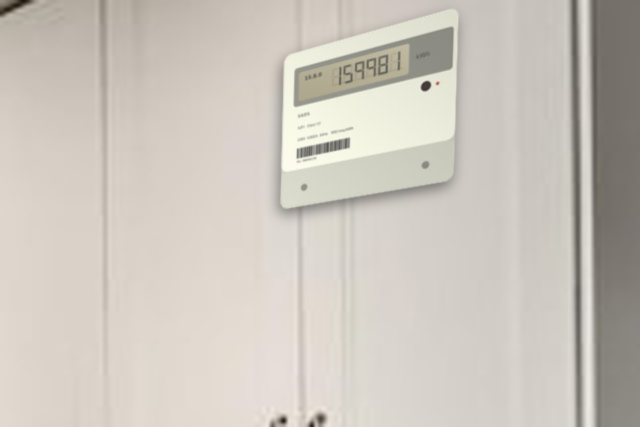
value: {"value": 159981, "unit": "kWh"}
